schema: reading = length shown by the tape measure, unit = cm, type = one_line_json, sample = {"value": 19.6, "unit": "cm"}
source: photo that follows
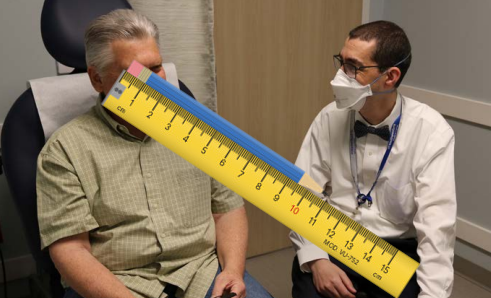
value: {"value": 11, "unit": "cm"}
